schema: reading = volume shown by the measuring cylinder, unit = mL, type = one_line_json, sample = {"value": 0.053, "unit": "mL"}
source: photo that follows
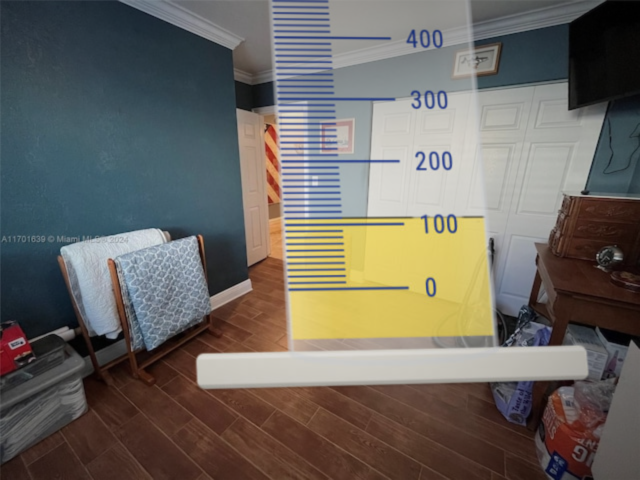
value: {"value": 110, "unit": "mL"}
